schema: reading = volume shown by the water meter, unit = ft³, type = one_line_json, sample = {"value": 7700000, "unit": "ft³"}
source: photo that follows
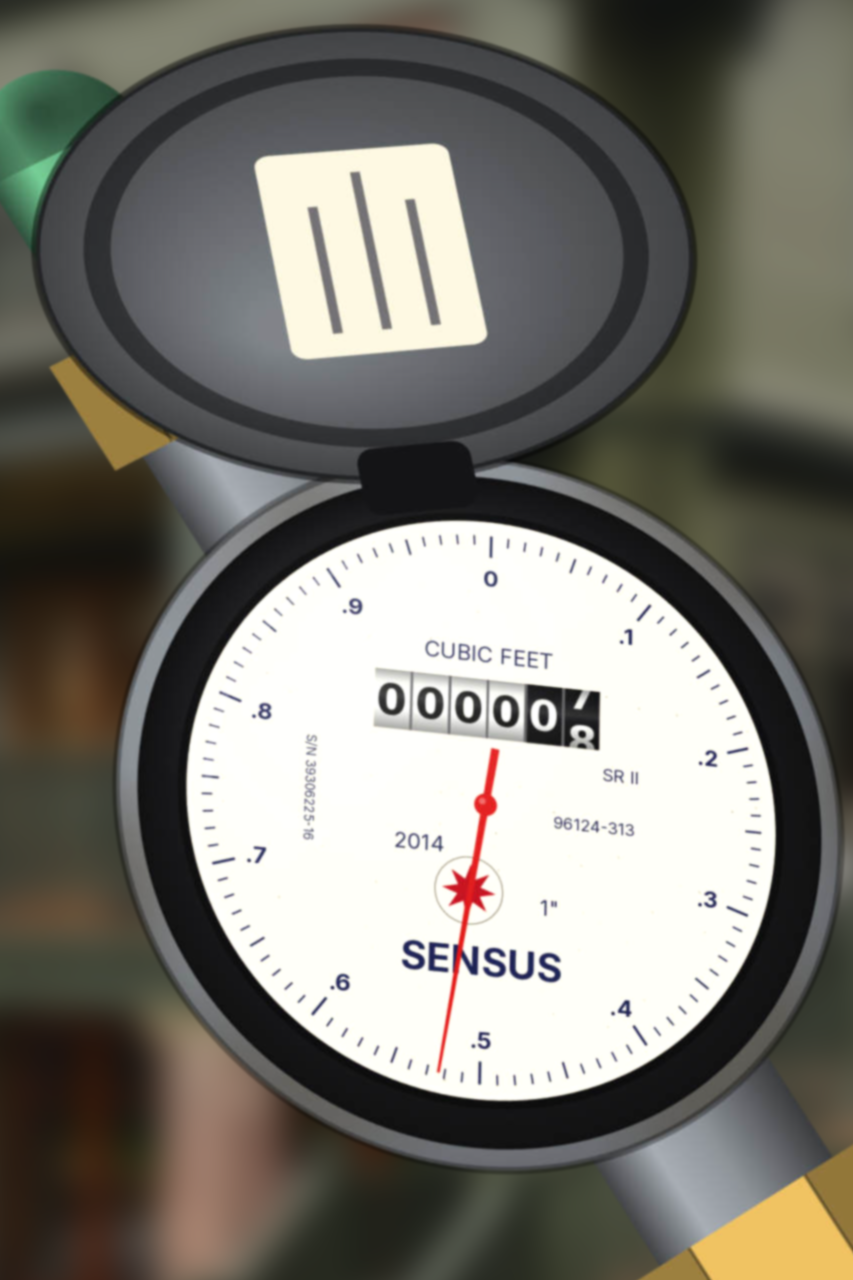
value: {"value": 7.52, "unit": "ft³"}
